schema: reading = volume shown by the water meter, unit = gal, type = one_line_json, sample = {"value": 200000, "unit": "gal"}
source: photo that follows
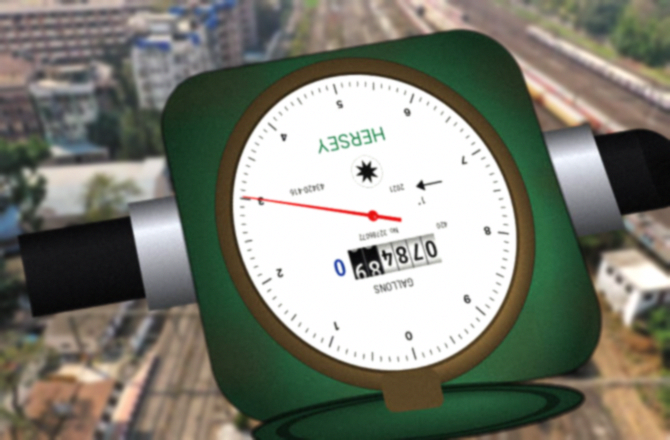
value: {"value": 784893.0, "unit": "gal"}
